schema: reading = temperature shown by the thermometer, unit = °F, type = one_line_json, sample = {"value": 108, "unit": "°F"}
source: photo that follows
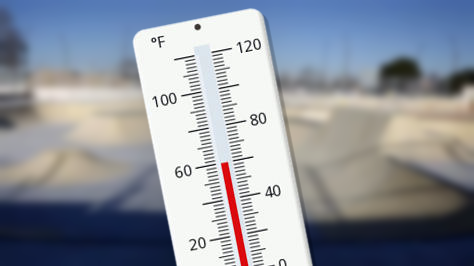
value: {"value": 60, "unit": "°F"}
